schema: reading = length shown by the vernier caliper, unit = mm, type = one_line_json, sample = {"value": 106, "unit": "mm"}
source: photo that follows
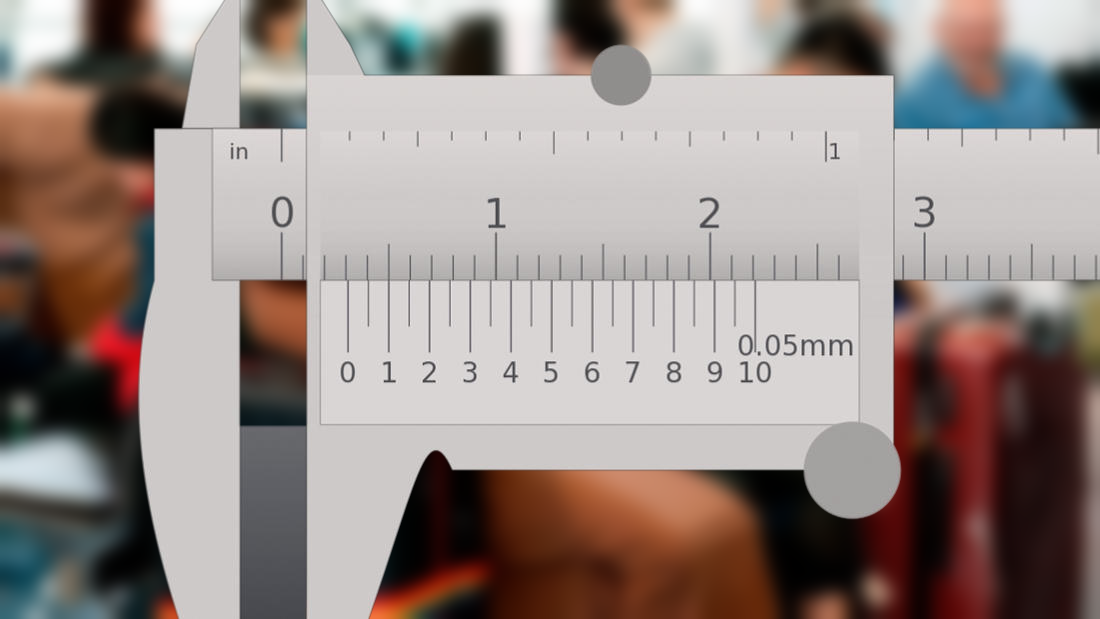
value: {"value": 3.1, "unit": "mm"}
